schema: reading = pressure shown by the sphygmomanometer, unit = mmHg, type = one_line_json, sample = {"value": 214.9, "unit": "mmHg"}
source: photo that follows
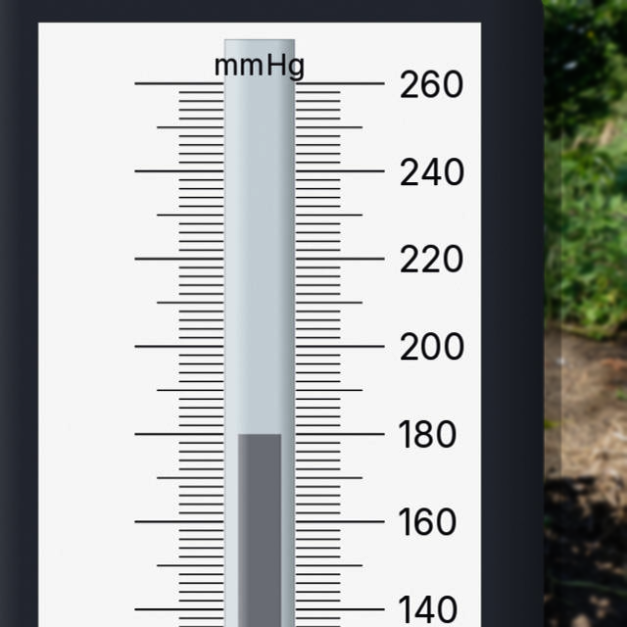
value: {"value": 180, "unit": "mmHg"}
